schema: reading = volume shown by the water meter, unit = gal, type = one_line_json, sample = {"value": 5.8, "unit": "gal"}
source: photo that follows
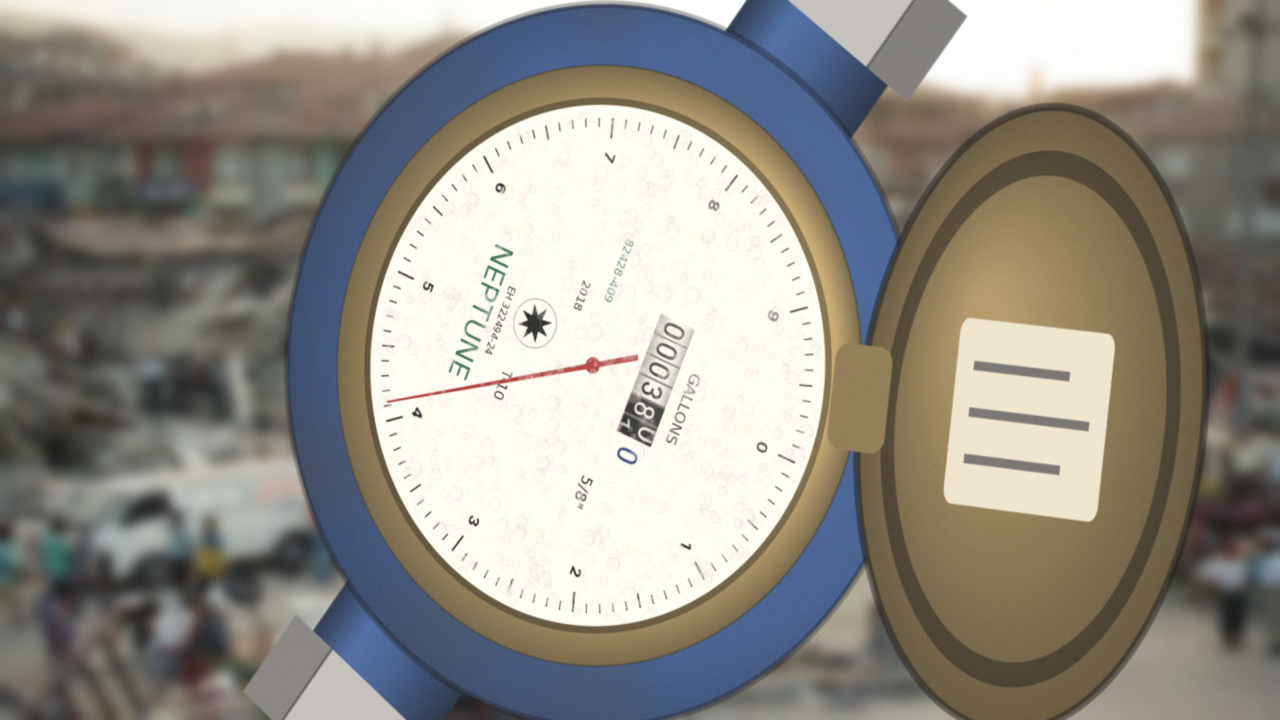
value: {"value": 3804.1, "unit": "gal"}
